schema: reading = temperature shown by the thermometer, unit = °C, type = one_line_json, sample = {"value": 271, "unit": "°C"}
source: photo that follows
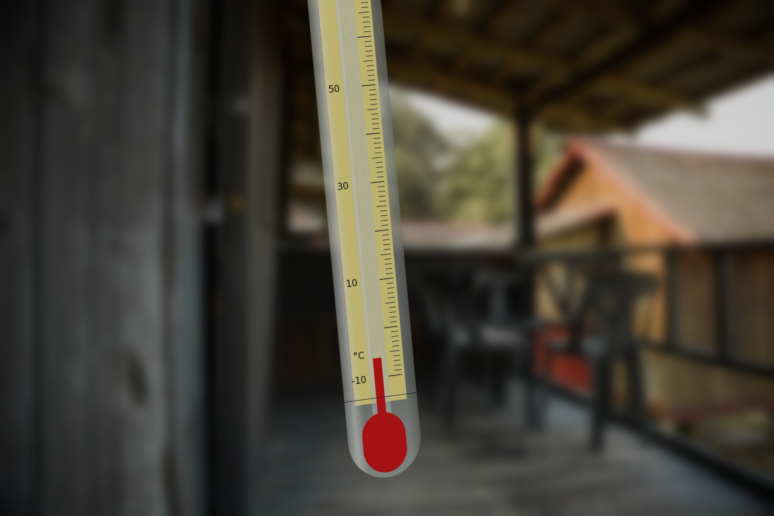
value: {"value": -6, "unit": "°C"}
